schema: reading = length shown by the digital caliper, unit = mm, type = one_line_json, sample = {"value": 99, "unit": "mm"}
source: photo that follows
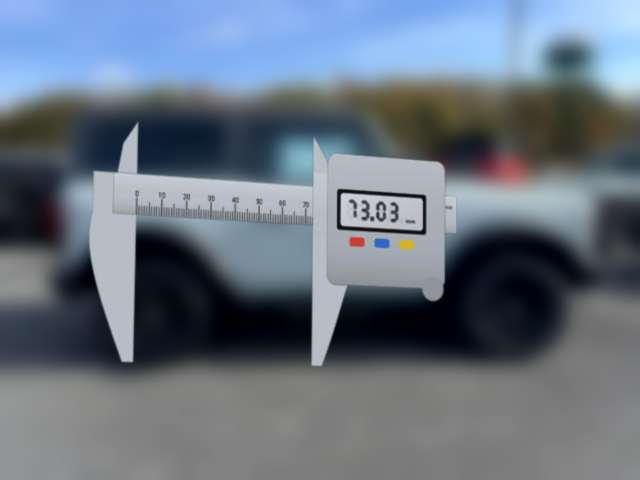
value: {"value": 73.03, "unit": "mm"}
